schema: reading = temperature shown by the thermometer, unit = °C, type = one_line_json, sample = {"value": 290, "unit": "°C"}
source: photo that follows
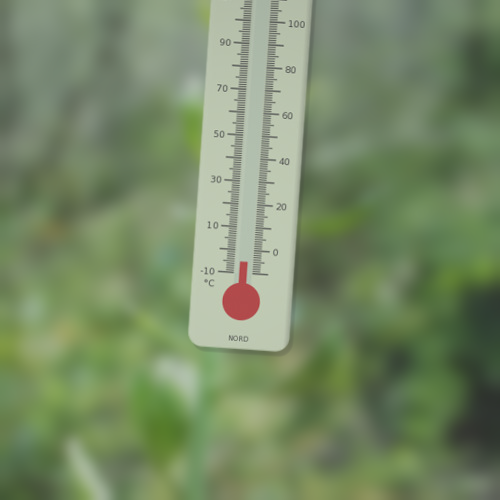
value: {"value": -5, "unit": "°C"}
